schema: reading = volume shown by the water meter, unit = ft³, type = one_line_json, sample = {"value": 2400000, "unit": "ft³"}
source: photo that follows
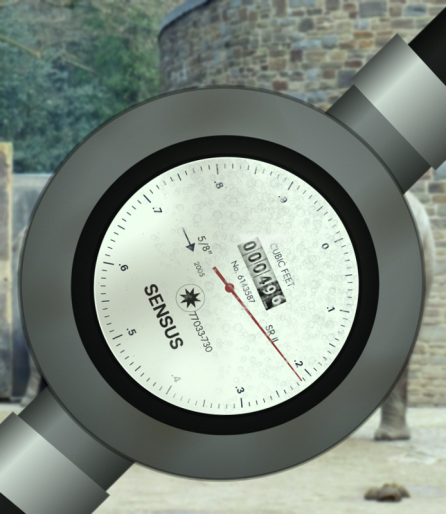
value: {"value": 496.21, "unit": "ft³"}
